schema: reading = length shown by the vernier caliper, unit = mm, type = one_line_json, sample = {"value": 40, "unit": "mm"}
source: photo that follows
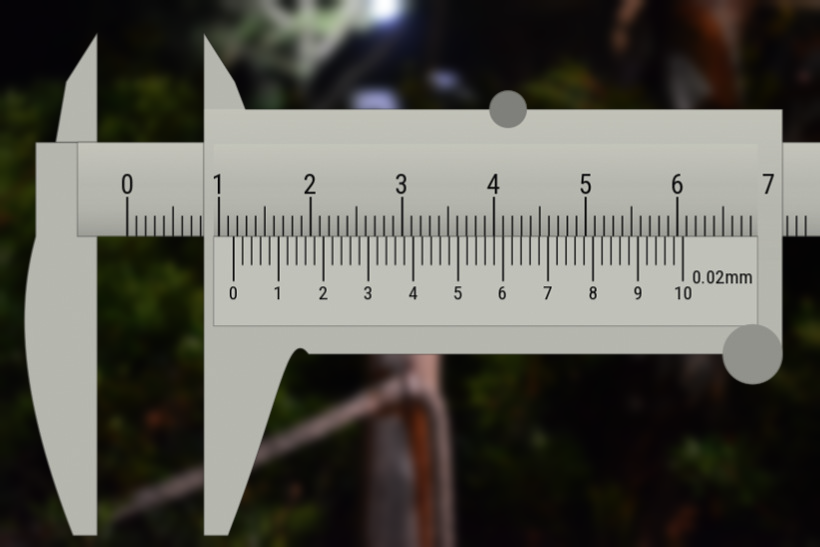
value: {"value": 11.6, "unit": "mm"}
